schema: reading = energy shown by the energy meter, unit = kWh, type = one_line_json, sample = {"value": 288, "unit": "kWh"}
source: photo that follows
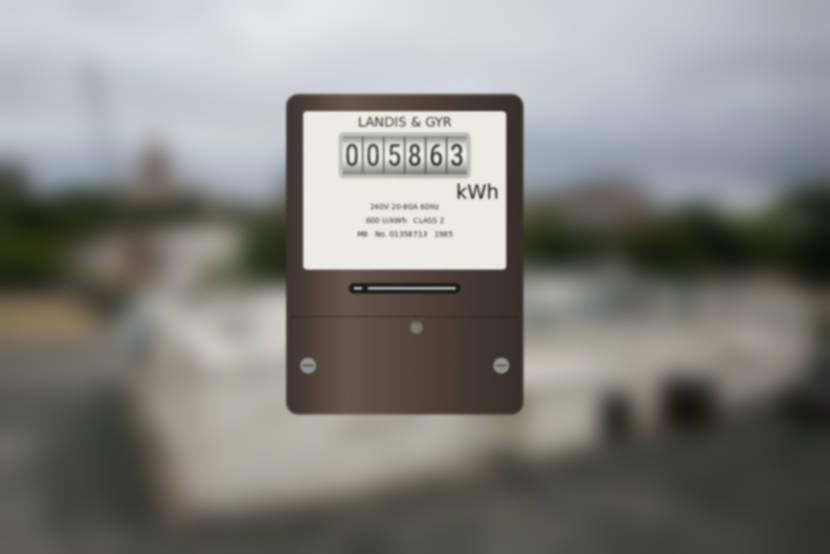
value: {"value": 5863, "unit": "kWh"}
